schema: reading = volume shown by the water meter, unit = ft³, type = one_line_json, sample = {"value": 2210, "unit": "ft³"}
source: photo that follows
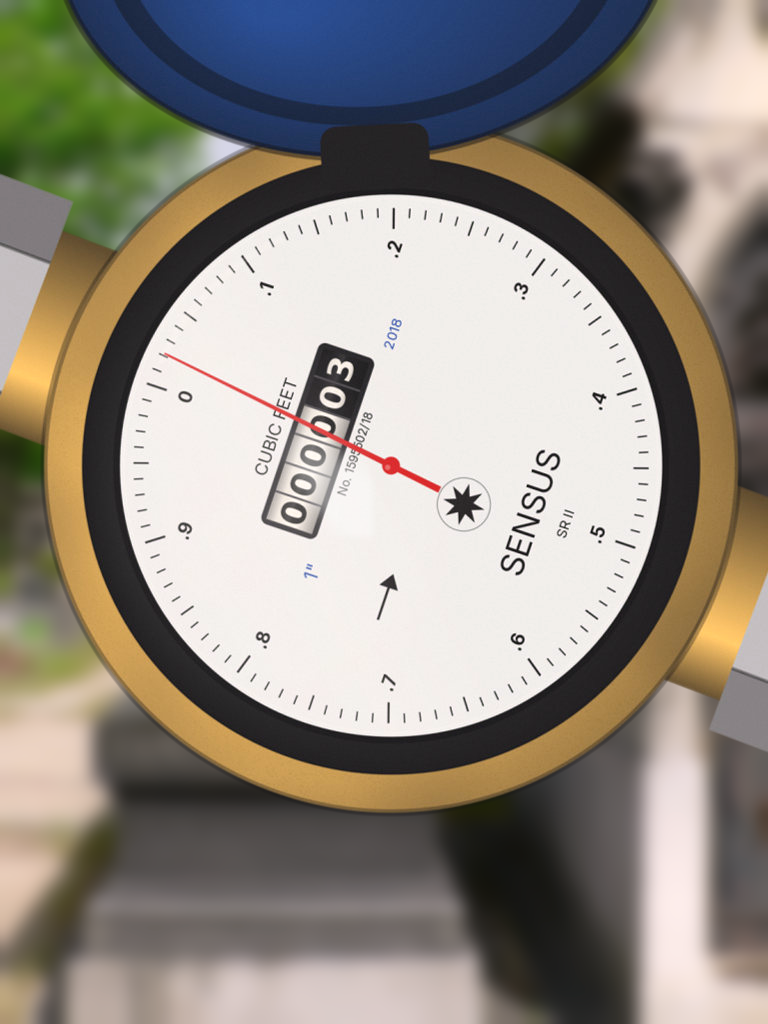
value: {"value": 3.02, "unit": "ft³"}
